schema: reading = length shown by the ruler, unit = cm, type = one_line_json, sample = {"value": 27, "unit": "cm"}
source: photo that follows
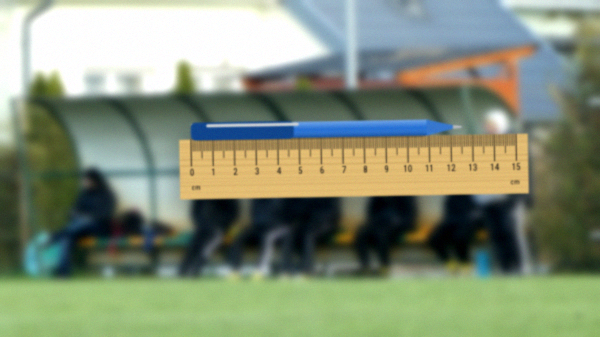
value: {"value": 12.5, "unit": "cm"}
